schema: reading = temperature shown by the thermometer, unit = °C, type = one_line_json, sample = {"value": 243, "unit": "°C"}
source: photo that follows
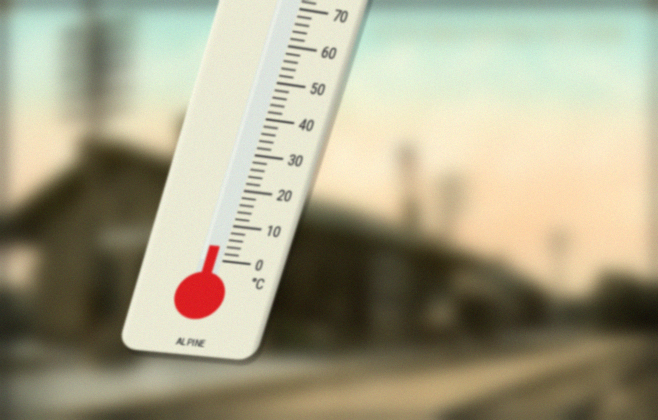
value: {"value": 4, "unit": "°C"}
